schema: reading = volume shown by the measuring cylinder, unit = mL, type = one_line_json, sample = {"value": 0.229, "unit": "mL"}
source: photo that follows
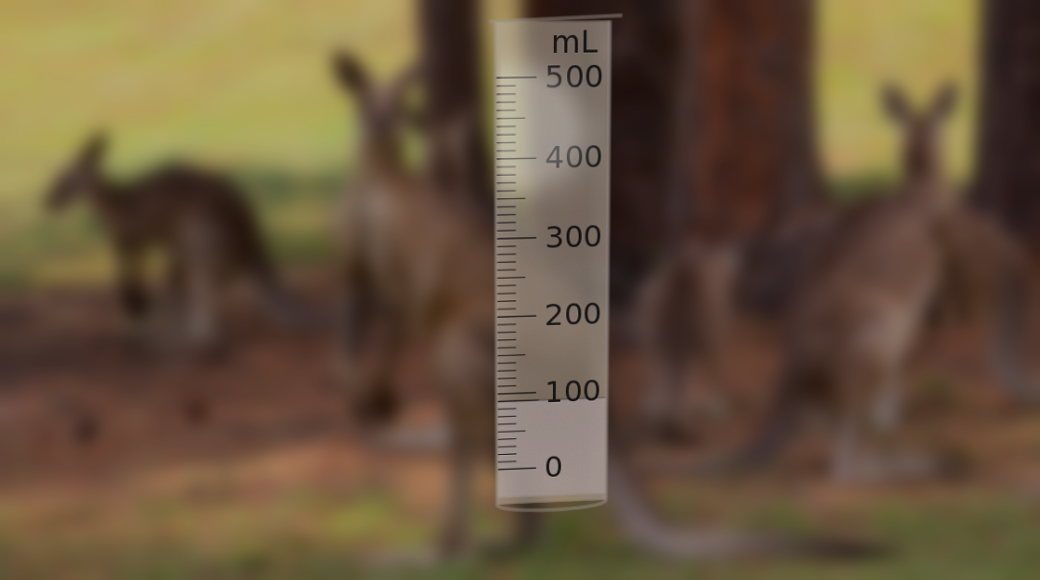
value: {"value": 90, "unit": "mL"}
